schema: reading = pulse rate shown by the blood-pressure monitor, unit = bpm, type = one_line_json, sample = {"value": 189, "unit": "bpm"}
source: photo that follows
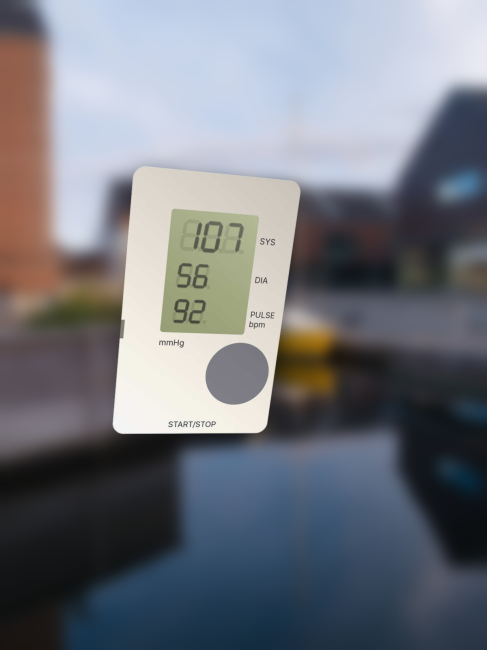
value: {"value": 92, "unit": "bpm"}
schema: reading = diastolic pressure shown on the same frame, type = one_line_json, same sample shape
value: {"value": 56, "unit": "mmHg"}
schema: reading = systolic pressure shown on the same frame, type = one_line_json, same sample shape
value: {"value": 107, "unit": "mmHg"}
